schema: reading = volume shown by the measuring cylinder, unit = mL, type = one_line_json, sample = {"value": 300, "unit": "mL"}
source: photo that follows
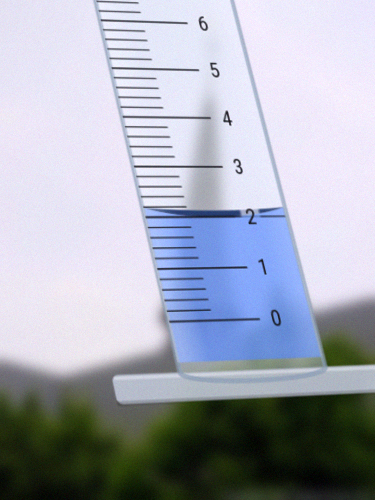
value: {"value": 2, "unit": "mL"}
